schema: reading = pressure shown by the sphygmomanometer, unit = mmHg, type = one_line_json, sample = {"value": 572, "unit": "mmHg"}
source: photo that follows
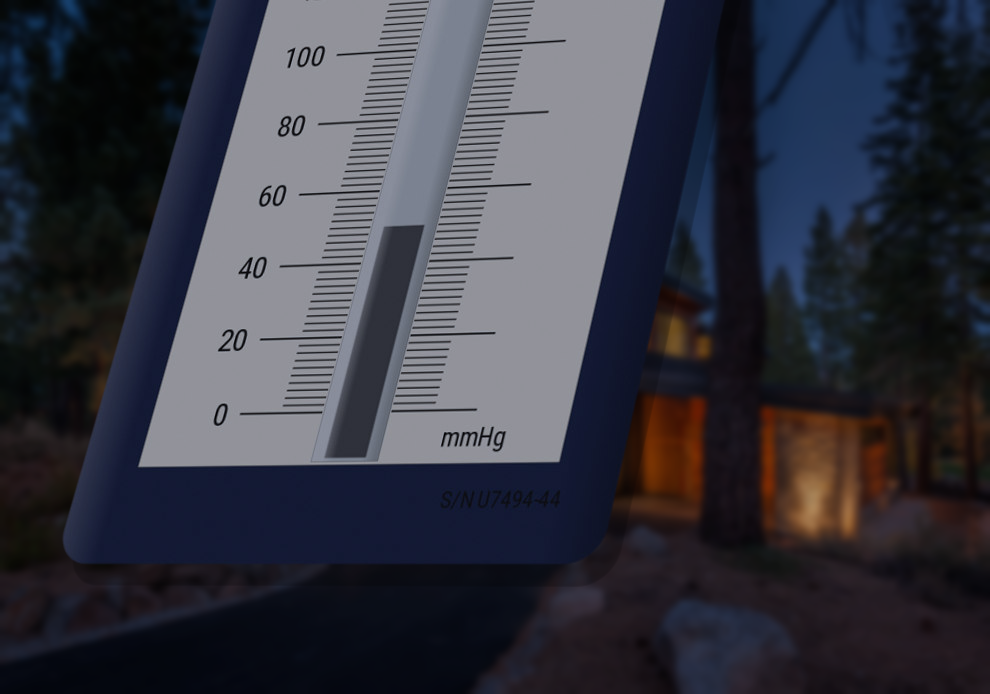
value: {"value": 50, "unit": "mmHg"}
